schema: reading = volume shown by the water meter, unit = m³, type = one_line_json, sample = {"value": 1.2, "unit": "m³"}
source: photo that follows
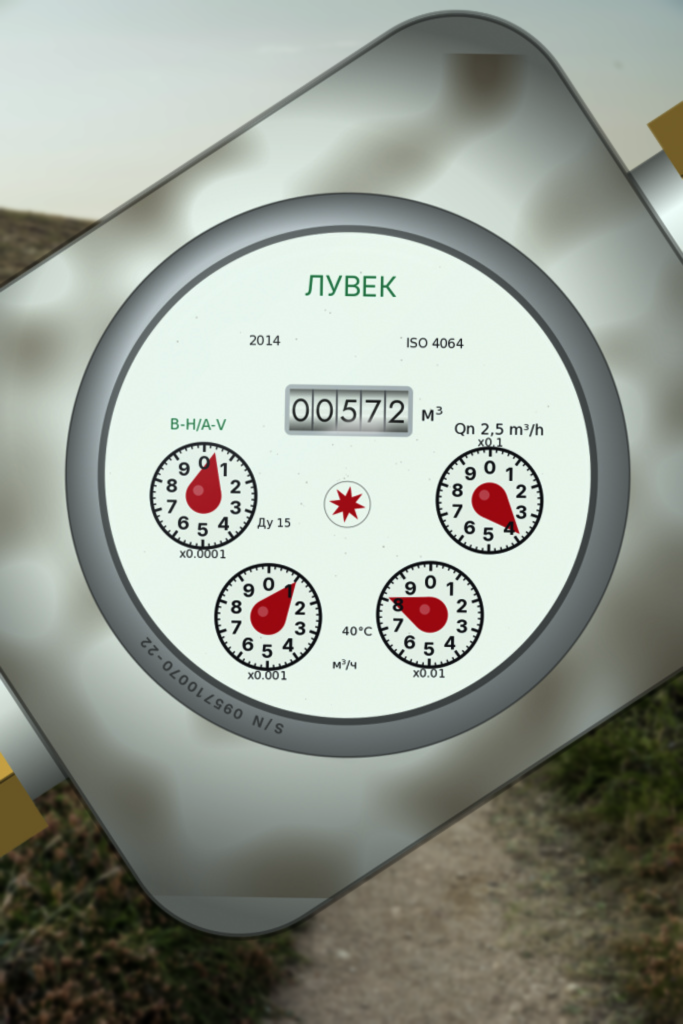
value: {"value": 572.3810, "unit": "m³"}
